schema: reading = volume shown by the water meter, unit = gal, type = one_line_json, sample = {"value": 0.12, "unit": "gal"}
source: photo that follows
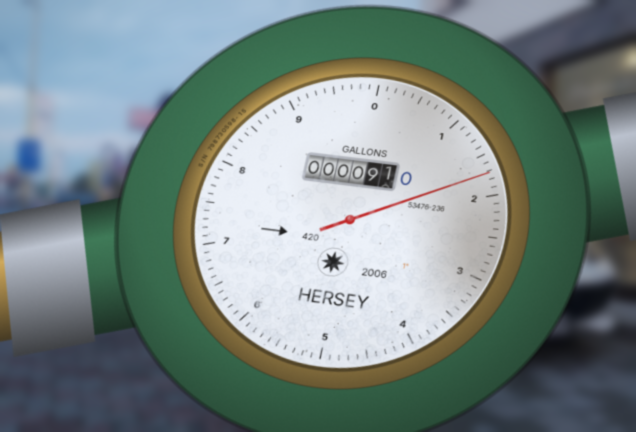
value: {"value": 911.7, "unit": "gal"}
